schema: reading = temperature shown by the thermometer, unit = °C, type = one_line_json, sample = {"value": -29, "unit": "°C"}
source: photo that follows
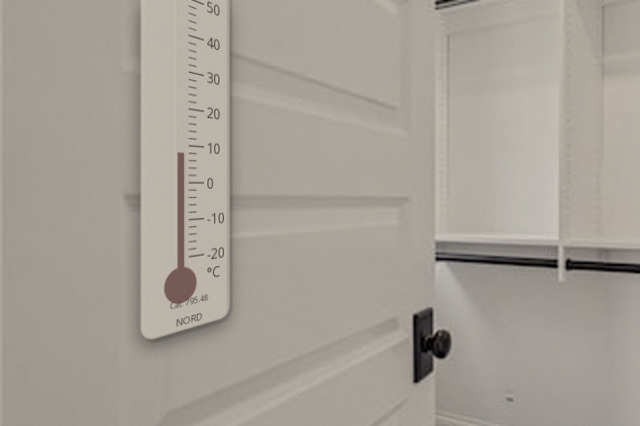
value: {"value": 8, "unit": "°C"}
